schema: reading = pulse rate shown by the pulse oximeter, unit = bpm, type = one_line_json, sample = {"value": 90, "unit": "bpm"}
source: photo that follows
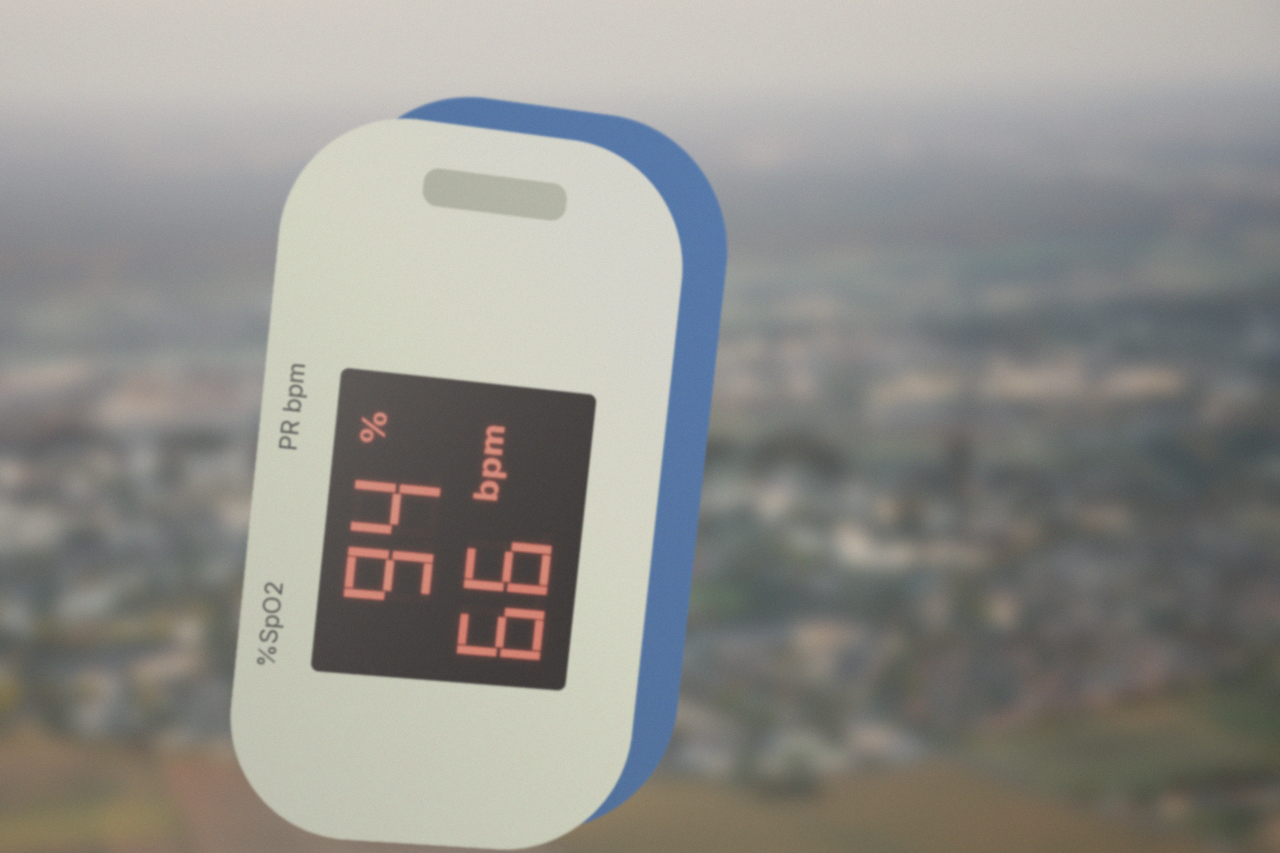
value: {"value": 66, "unit": "bpm"}
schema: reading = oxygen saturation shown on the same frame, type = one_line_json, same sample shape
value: {"value": 94, "unit": "%"}
